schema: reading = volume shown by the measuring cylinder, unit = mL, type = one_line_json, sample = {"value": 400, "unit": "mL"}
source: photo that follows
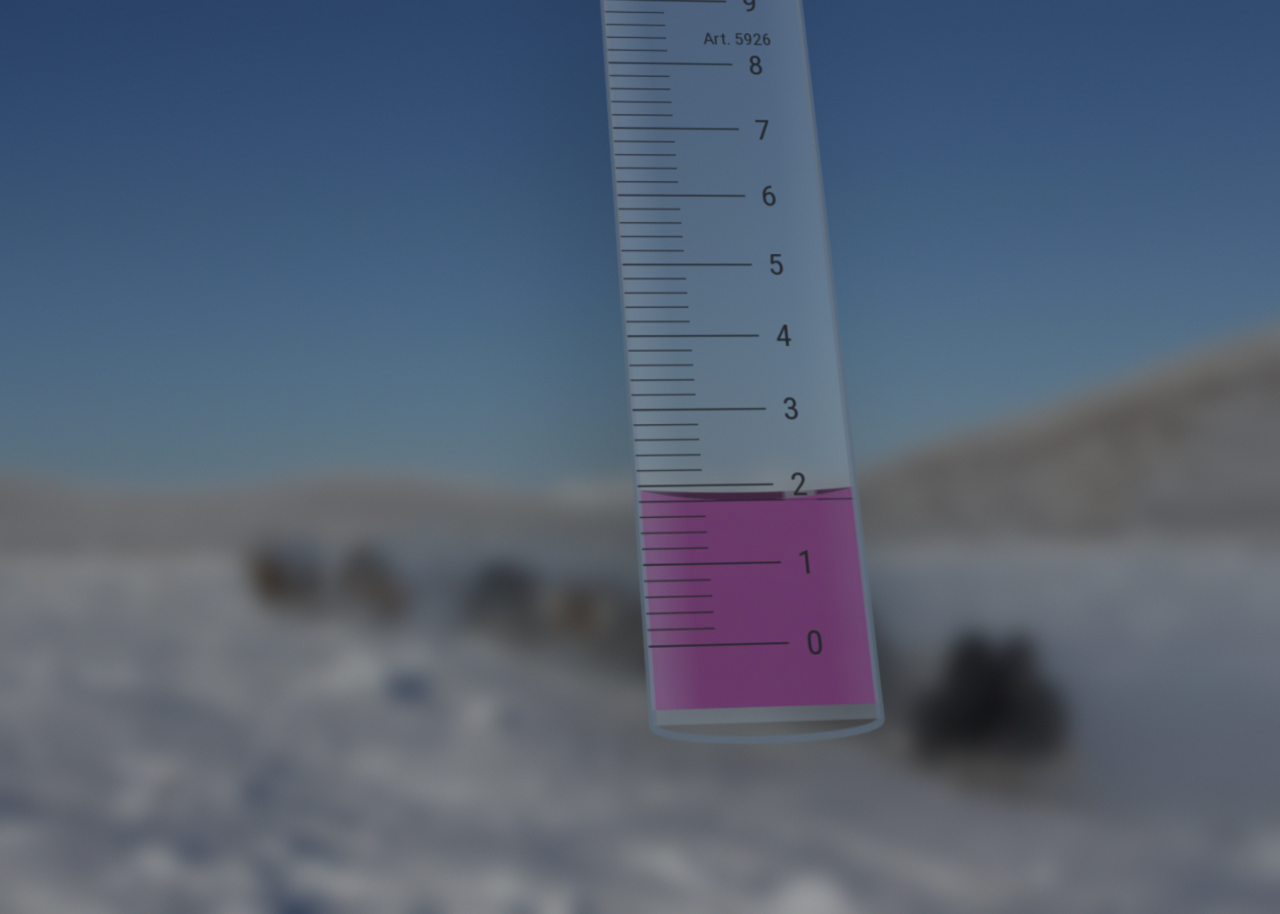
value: {"value": 1.8, "unit": "mL"}
